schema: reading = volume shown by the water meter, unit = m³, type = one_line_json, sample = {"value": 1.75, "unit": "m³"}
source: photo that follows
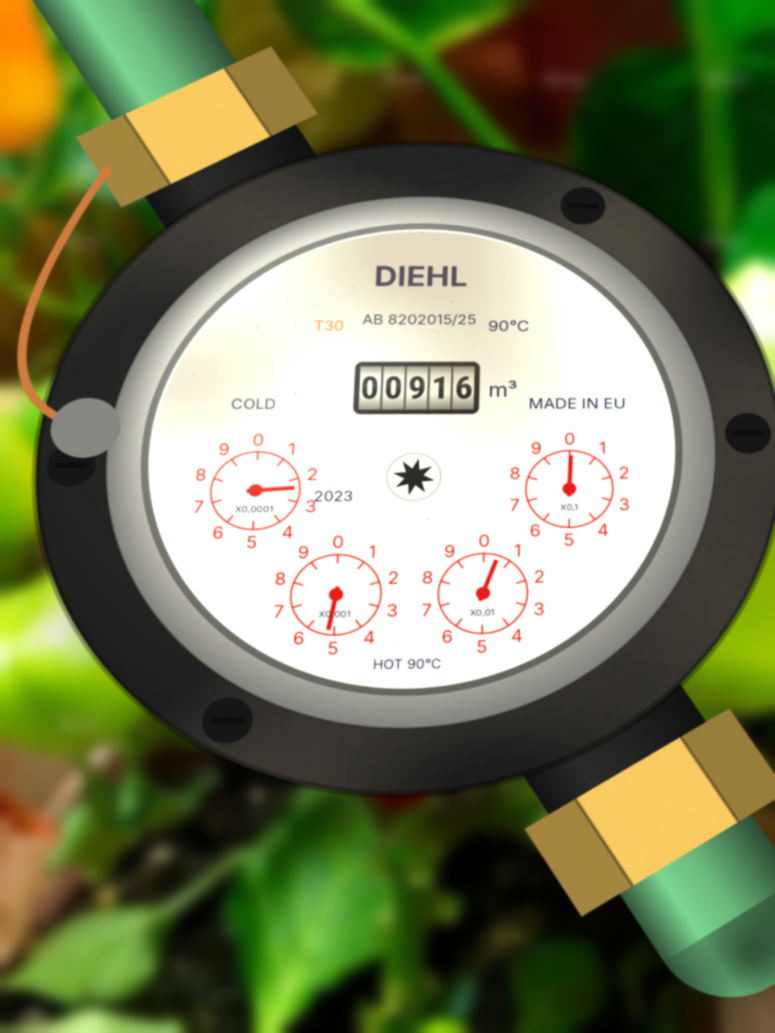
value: {"value": 916.0052, "unit": "m³"}
